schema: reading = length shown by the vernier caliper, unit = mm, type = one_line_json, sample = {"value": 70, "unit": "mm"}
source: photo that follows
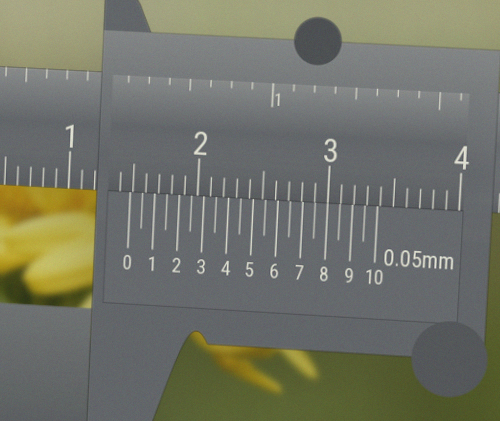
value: {"value": 14.8, "unit": "mm"}
